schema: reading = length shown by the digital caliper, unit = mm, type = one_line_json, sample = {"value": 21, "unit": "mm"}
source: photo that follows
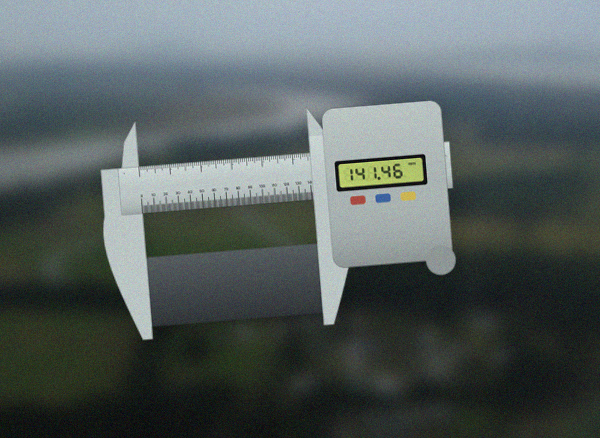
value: {"value": 141.46, "unit": "mm"}
